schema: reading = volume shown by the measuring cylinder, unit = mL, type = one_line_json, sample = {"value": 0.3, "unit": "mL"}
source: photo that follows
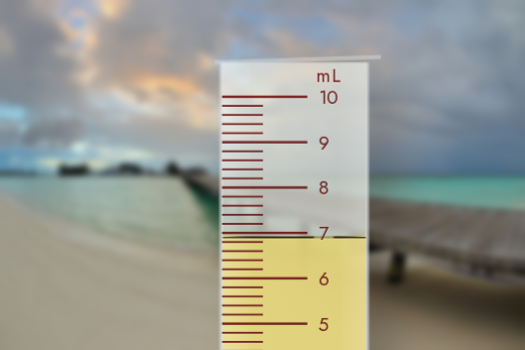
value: {"value": 6.9, "unit": "mL"}
